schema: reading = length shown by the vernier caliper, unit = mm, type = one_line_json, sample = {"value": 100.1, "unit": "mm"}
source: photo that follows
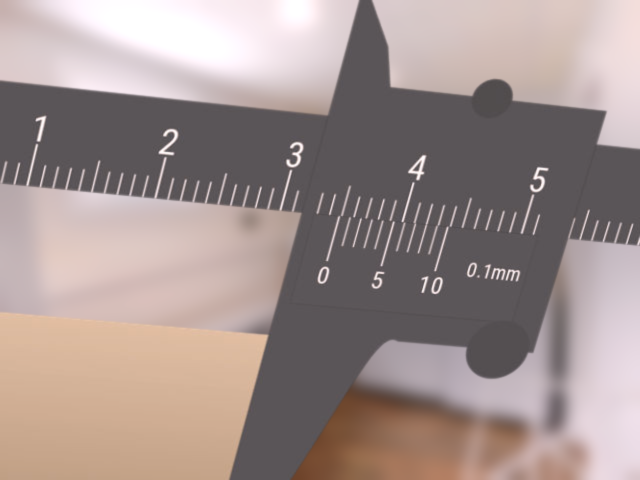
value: {"value": 34.8, "unit": "mm"}
